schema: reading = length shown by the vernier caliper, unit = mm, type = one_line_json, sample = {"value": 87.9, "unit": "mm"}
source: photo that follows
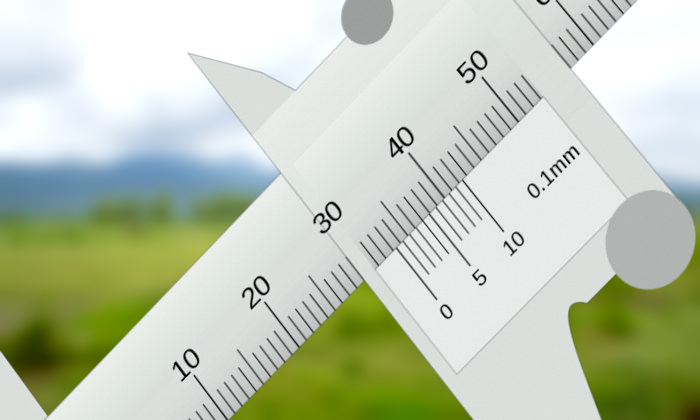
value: {"value": 33.4, "unit": "mm"}
